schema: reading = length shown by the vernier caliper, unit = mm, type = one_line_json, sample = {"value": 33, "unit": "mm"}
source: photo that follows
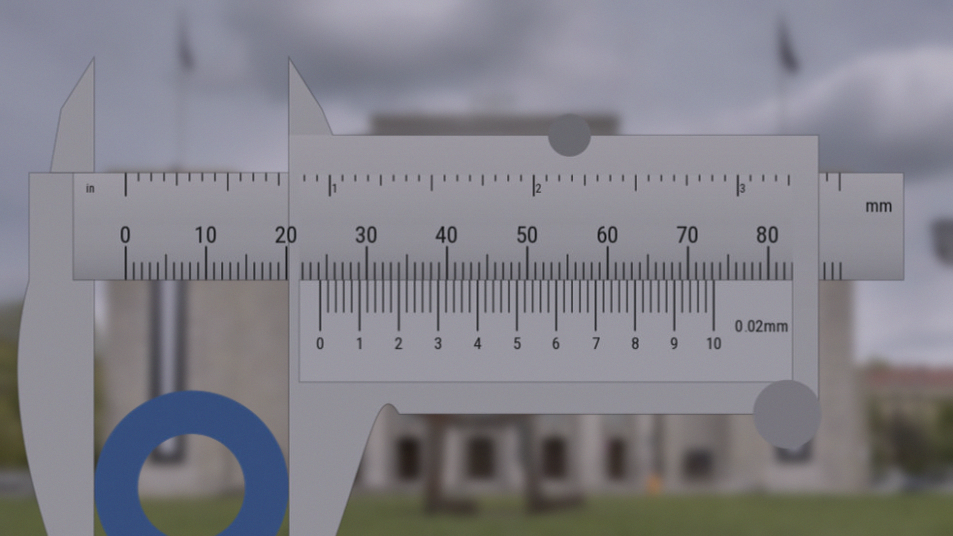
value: {"value": 24.2, "unit": "mm"}
